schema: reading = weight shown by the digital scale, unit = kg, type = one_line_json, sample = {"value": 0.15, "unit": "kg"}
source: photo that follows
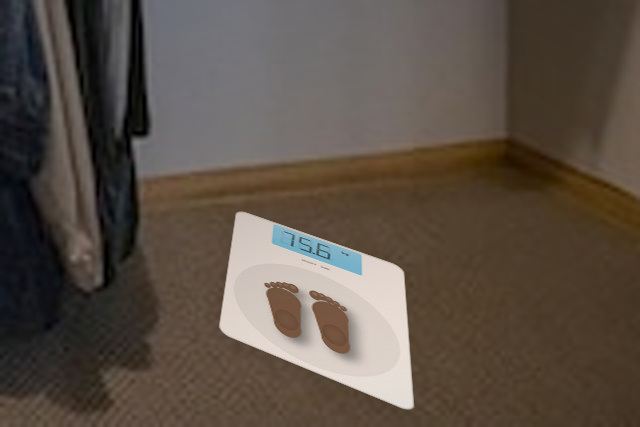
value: {"value": 75.6, "unit": "kg"}
